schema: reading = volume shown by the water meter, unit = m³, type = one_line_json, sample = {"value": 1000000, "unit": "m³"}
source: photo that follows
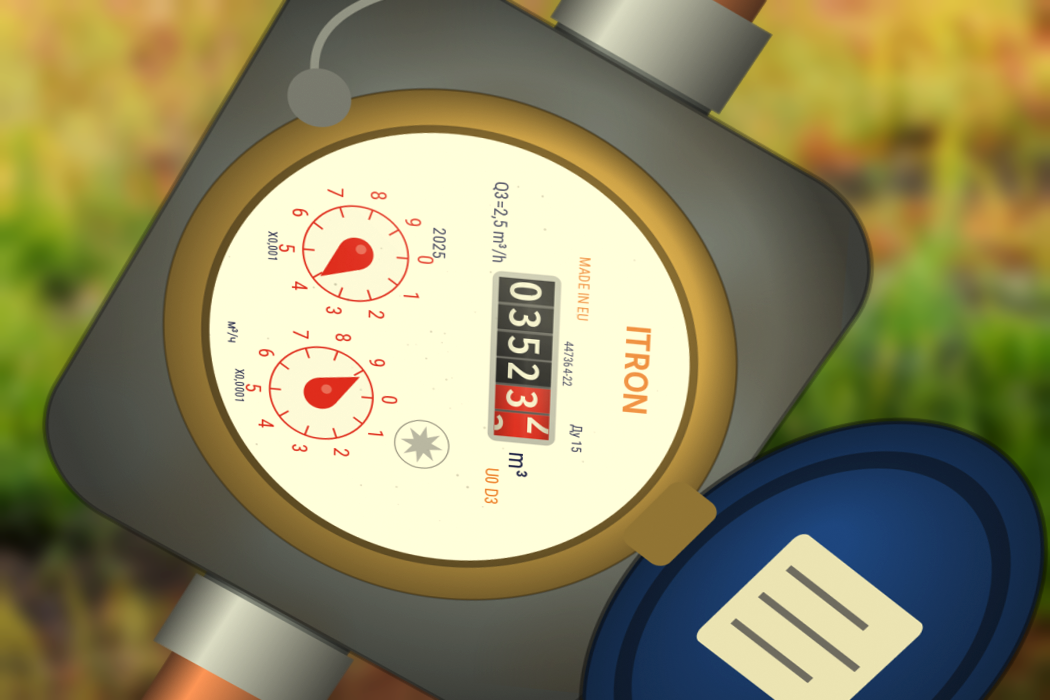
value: {"value": 352.3239, "unit": "m³"}
